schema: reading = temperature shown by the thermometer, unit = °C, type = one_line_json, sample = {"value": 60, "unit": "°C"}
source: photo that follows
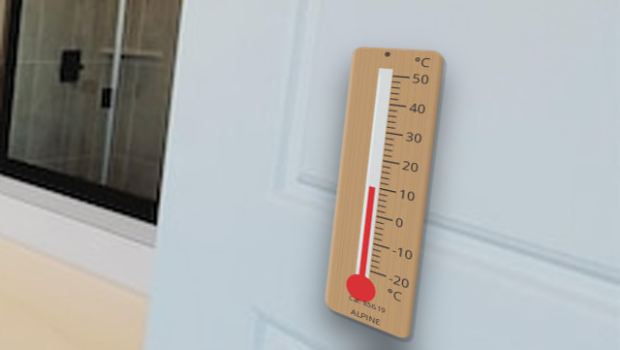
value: {"value": 10, "unit": "°C"}
